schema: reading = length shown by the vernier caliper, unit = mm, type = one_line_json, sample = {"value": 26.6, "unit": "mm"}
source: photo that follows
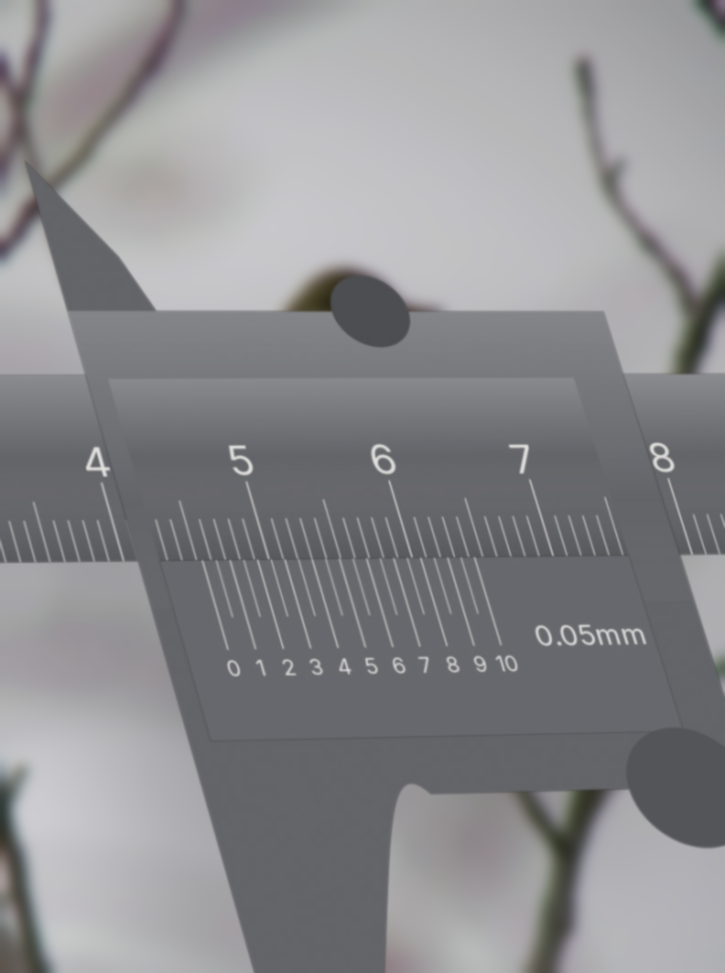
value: {"value": 45.4, "unit": "mm"}
